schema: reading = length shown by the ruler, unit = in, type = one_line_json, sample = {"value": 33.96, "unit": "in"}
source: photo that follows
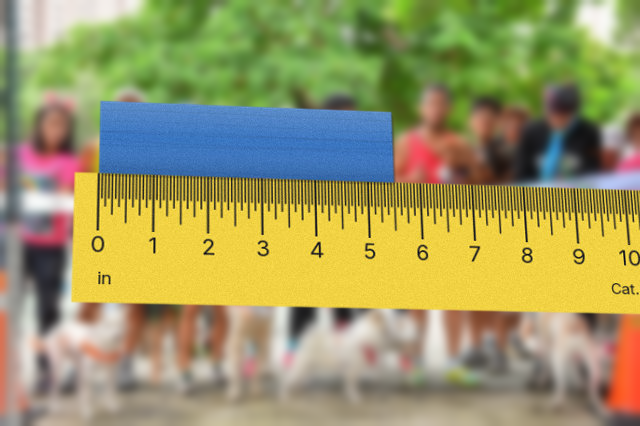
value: {"value": 5.5, "unit": "in"}
